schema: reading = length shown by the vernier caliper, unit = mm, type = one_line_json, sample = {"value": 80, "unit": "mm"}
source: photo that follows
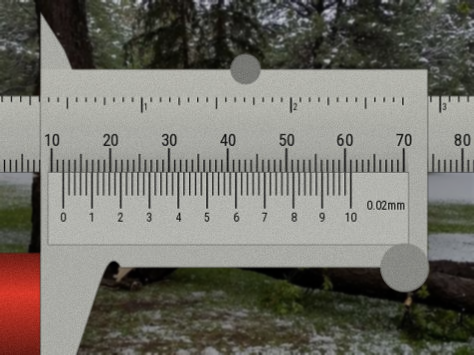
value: {"value": 12.0, "unit": "mm"}
